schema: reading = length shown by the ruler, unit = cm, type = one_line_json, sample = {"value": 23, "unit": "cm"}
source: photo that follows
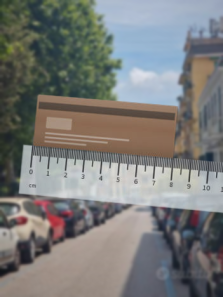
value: {"value": 8, "unit": "cm"}
